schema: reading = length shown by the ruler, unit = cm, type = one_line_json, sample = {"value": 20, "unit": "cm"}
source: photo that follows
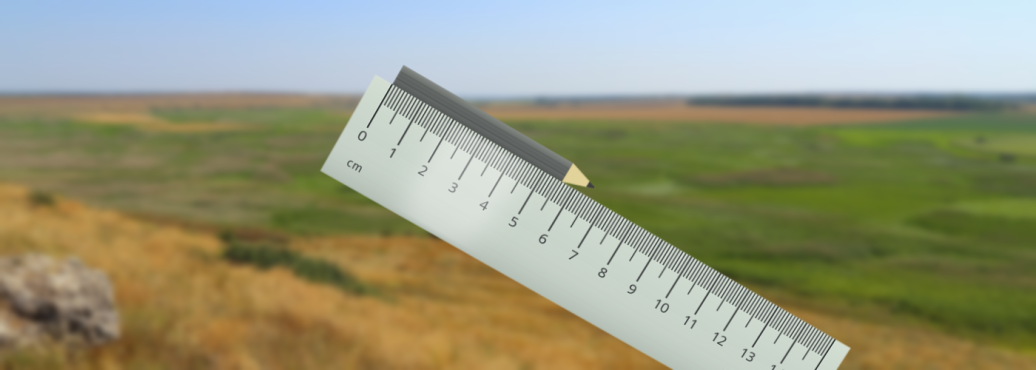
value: {"value": 6.5, "unit": "cm"}
